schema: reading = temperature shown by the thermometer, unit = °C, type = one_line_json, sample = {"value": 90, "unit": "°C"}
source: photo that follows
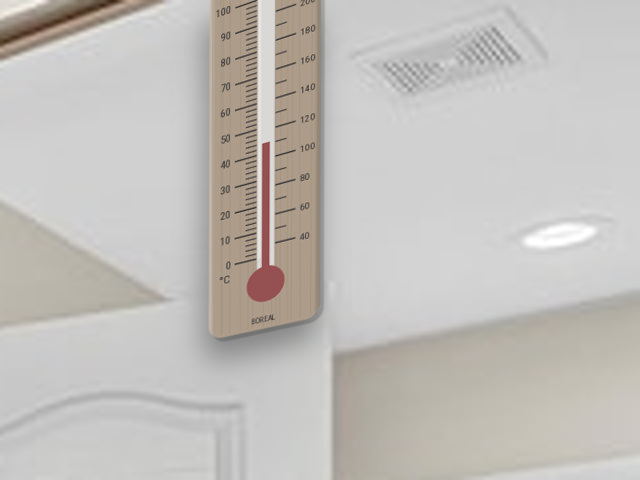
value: {"value": 44, "unit": "°C"}
